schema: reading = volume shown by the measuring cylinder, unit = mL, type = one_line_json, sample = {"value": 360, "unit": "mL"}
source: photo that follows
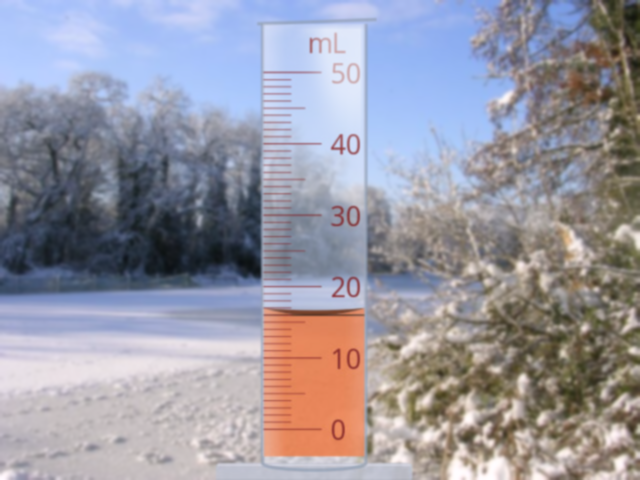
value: {"value": 16, "unit": "mL"}
